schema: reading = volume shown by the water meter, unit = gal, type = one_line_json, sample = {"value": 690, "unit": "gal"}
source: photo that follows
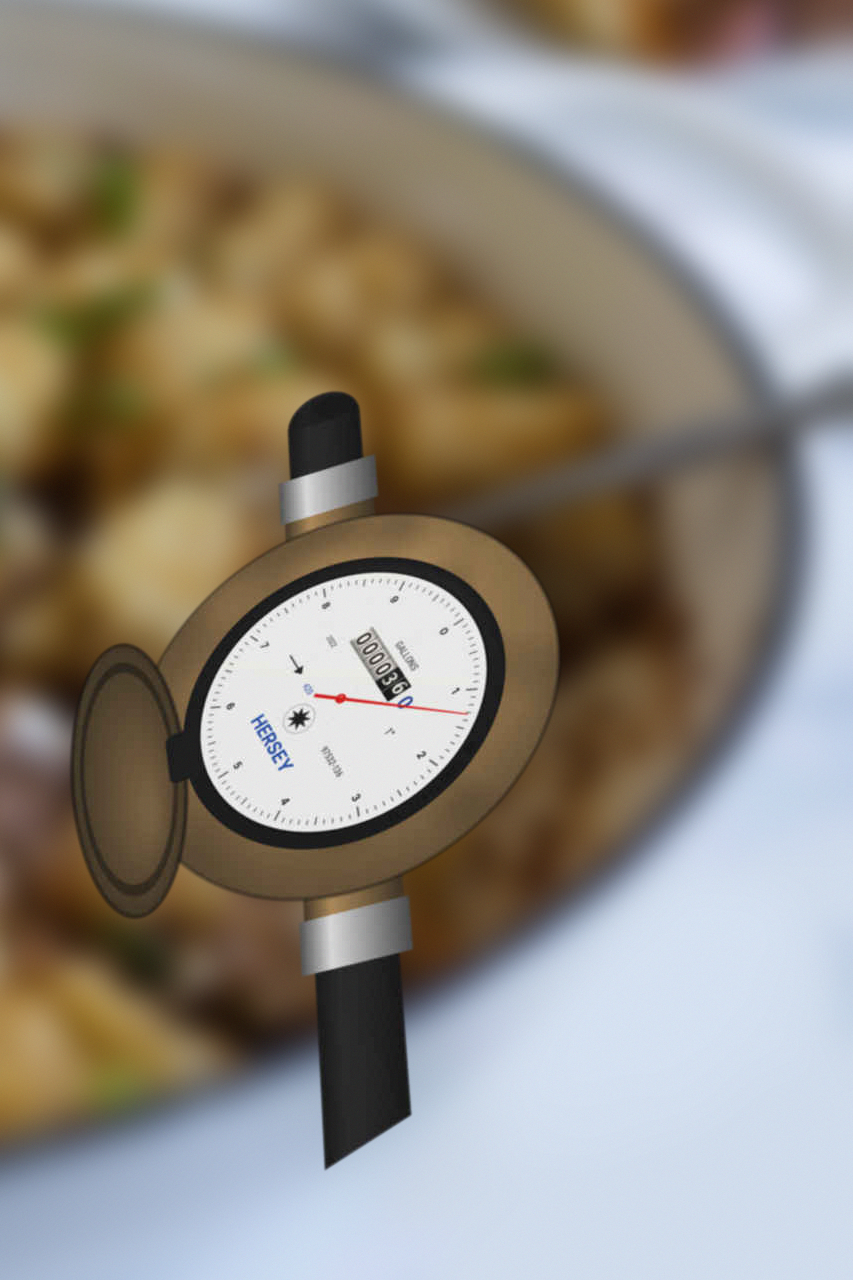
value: {"value": 361.3, "unit": "gal"}
